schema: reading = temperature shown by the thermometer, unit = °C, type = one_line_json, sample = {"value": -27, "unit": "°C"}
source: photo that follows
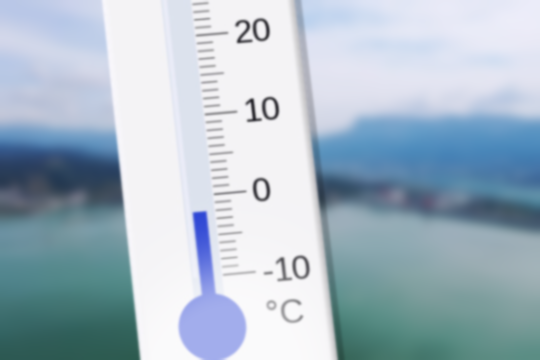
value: {"value": -2, "unit": "°C"}
